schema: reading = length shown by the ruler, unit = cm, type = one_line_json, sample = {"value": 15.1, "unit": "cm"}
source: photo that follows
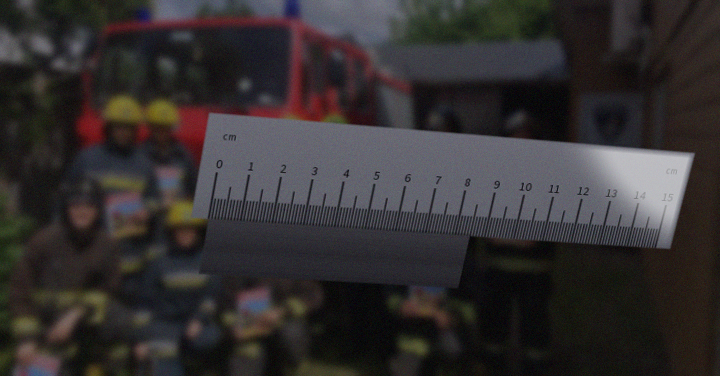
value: {"value": 8.5, "unit": "cm"}
